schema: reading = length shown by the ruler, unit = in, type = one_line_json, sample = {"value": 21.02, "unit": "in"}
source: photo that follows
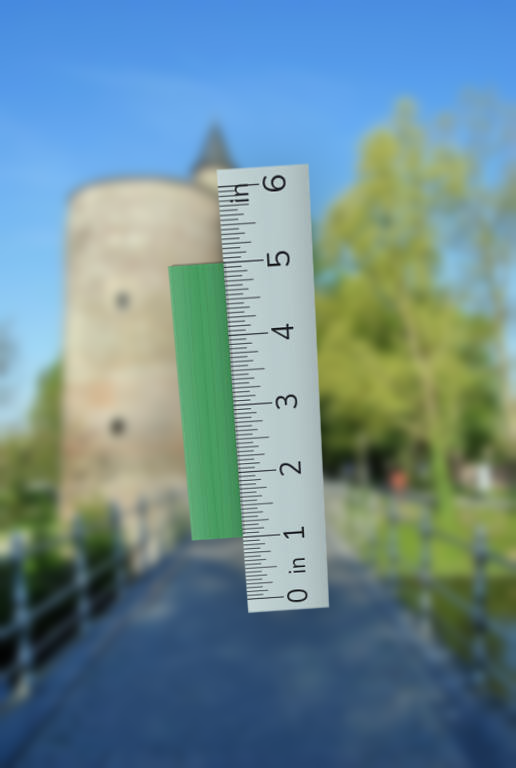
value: {"value": 4, "unit": "in"}
